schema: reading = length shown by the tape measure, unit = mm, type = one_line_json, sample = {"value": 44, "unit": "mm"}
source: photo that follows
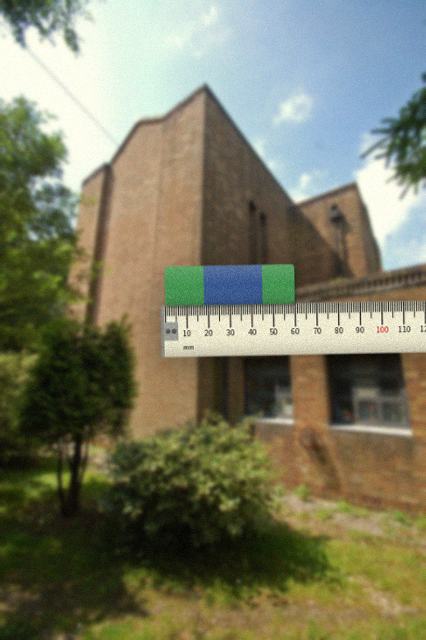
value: {"value": 60, "unit": "mm"}
